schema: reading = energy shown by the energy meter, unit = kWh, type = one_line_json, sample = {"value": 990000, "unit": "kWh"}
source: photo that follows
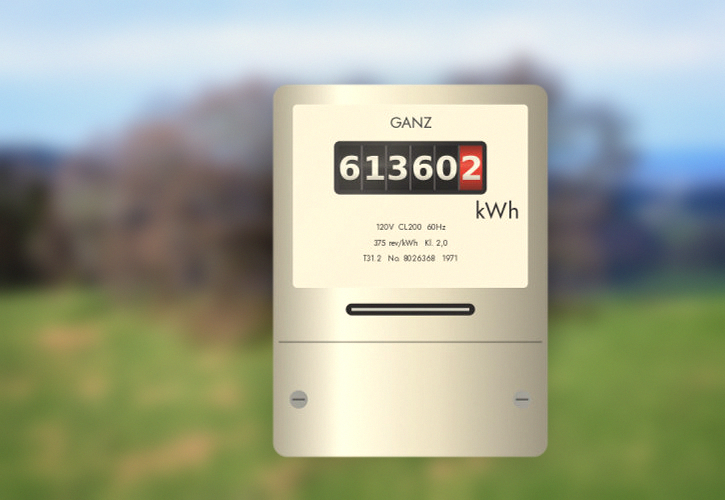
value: {"value": 61360.2, "unit": "kWh"}
